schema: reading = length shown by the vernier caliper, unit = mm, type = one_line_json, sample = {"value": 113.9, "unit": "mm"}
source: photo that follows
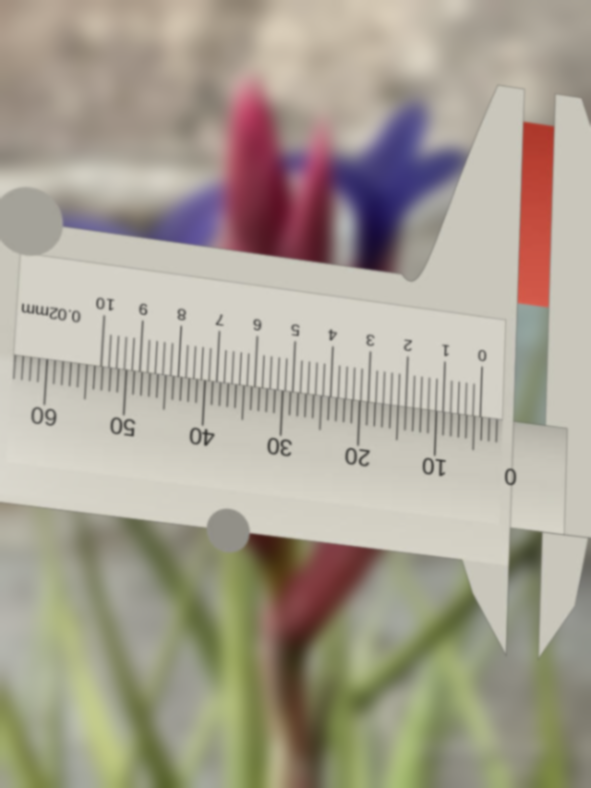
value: {"value": 4.2, "unit": "mm"}
